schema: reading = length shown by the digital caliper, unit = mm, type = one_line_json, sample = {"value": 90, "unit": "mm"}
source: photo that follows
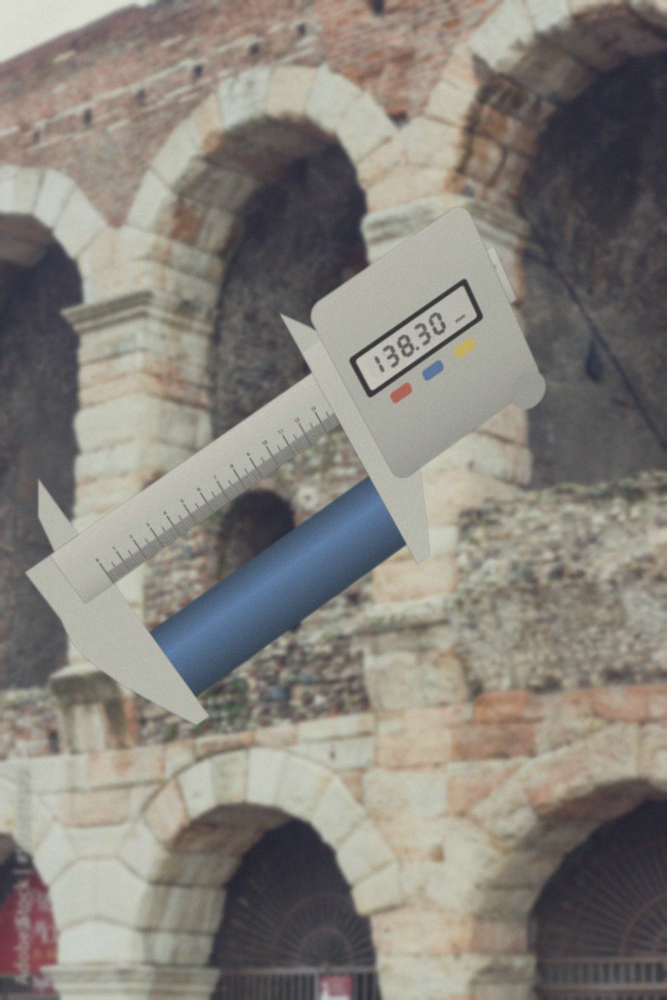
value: {"value": 138.30, "unit": "mm"}
